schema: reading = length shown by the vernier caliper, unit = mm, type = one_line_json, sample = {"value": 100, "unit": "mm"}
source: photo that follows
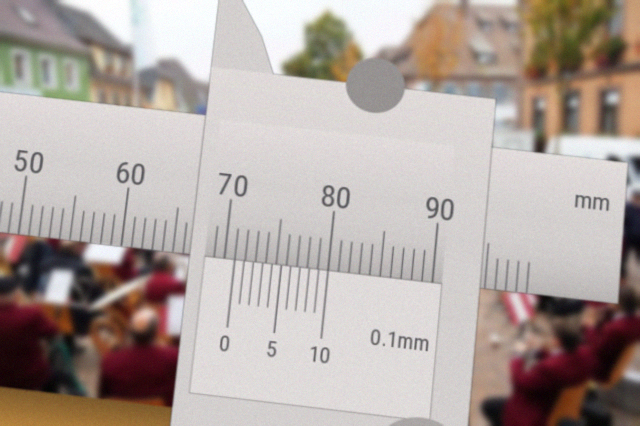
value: {"value": 71.0, "unit": "mm"}
